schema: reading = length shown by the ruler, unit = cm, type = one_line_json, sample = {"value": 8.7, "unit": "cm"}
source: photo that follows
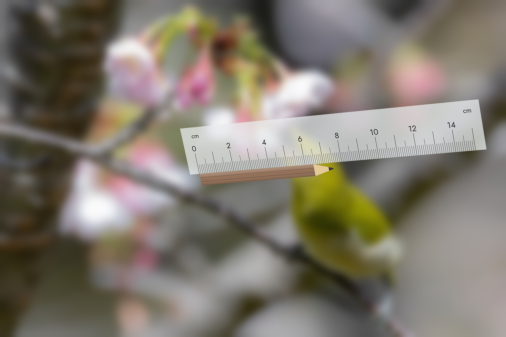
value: {"value": 7.5, "unit": "cm"}
